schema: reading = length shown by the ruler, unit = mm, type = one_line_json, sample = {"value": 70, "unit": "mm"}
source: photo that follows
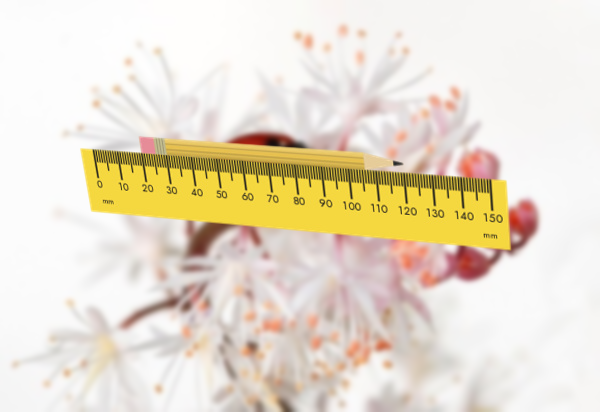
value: {"value": 100, "unit": "mm"}
